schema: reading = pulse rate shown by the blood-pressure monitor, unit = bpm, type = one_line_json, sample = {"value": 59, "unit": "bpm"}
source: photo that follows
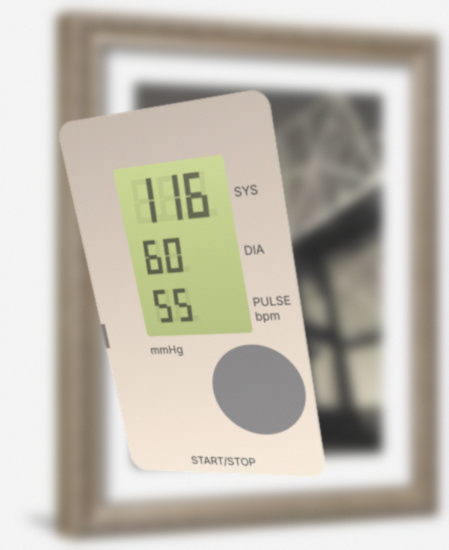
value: {"value": 55, "unit": "bpm"}
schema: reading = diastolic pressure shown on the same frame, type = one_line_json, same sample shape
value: {"value": 60, "unit": "mmHg"}
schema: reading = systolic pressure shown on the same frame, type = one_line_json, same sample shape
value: {"value": 116, "unit": "mmHg"}
